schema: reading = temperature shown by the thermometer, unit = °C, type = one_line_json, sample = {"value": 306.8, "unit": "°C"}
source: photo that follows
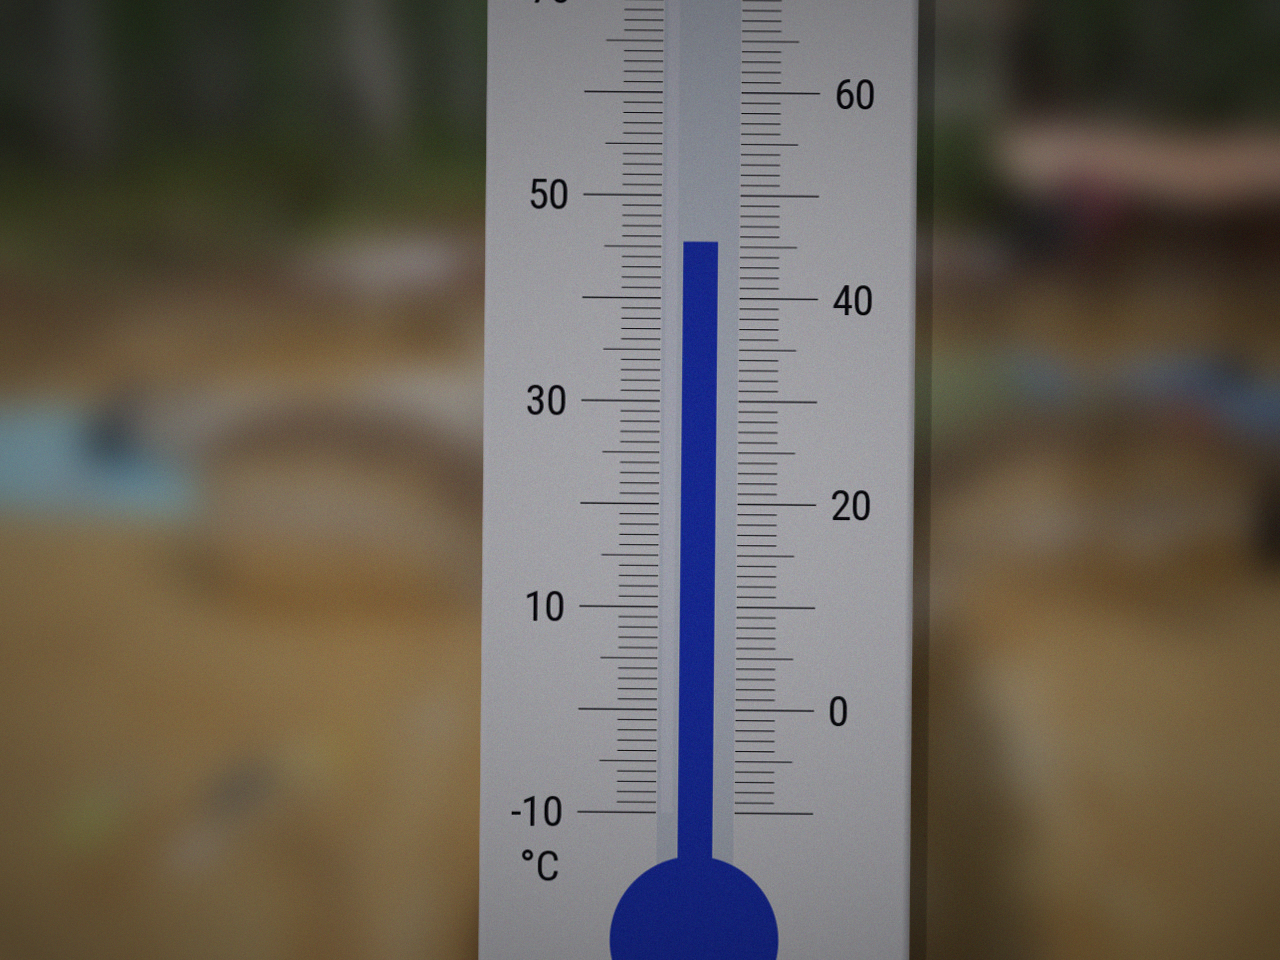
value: {"value": 45.5, "unit": "°C"}
